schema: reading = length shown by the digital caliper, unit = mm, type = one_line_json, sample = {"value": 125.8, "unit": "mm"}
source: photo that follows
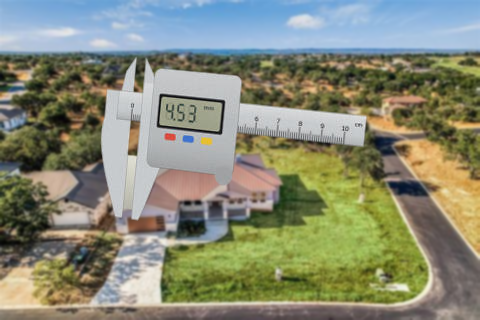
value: {"value": 4.53, "unit": "mm"}
